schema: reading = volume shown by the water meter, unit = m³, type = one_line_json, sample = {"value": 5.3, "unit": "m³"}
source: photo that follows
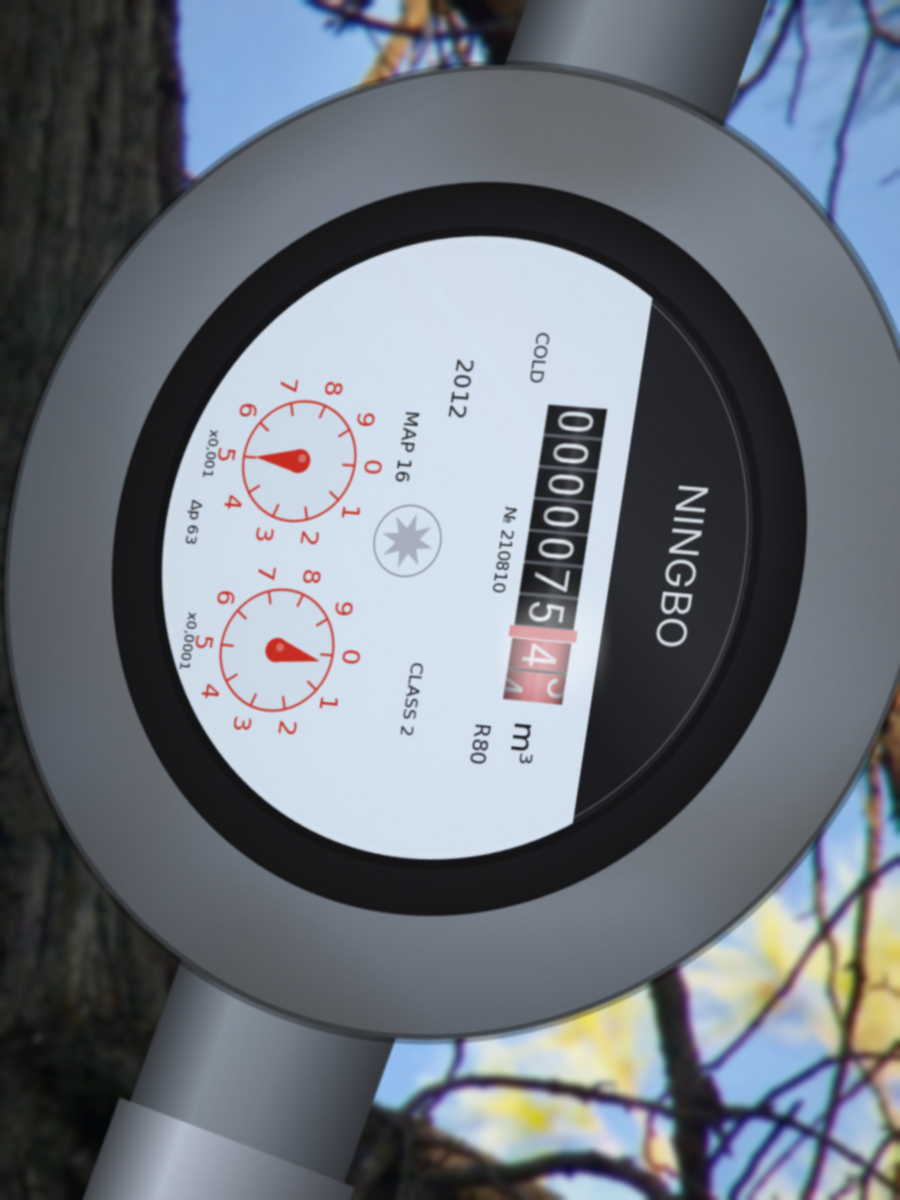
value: {"value": 75.4350, "unit": "m³"}
